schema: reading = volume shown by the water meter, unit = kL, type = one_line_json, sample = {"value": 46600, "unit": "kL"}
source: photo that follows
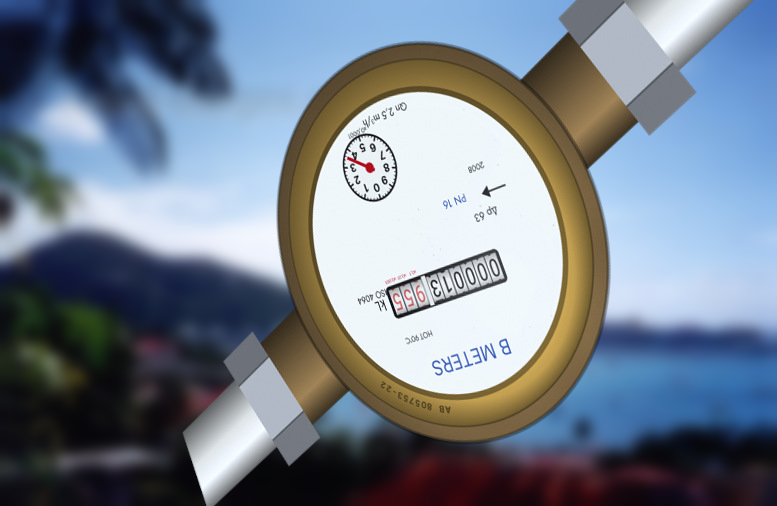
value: {"value": 13.9553, "unit": "kL"}
